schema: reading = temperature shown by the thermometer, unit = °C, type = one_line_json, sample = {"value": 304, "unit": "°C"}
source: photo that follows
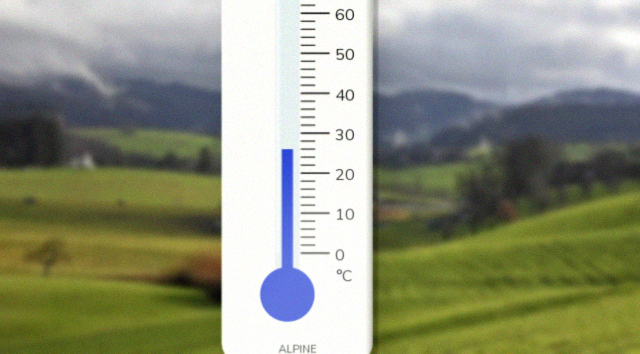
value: {"value": 26, "unit": "°C"}
